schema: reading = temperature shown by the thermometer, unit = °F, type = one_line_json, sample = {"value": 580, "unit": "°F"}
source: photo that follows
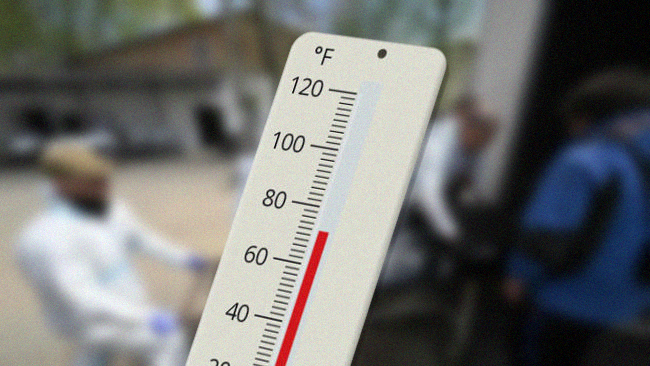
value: {"value": 72, "unit": "°F"}
